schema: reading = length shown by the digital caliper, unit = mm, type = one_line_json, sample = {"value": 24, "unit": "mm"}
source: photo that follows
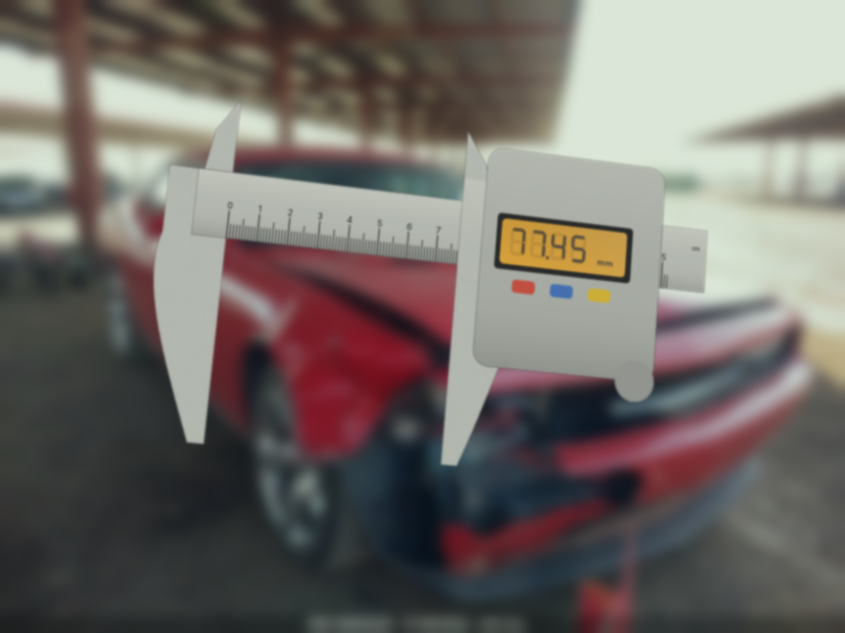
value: {"value": 77.45, "unit": "mm"}
